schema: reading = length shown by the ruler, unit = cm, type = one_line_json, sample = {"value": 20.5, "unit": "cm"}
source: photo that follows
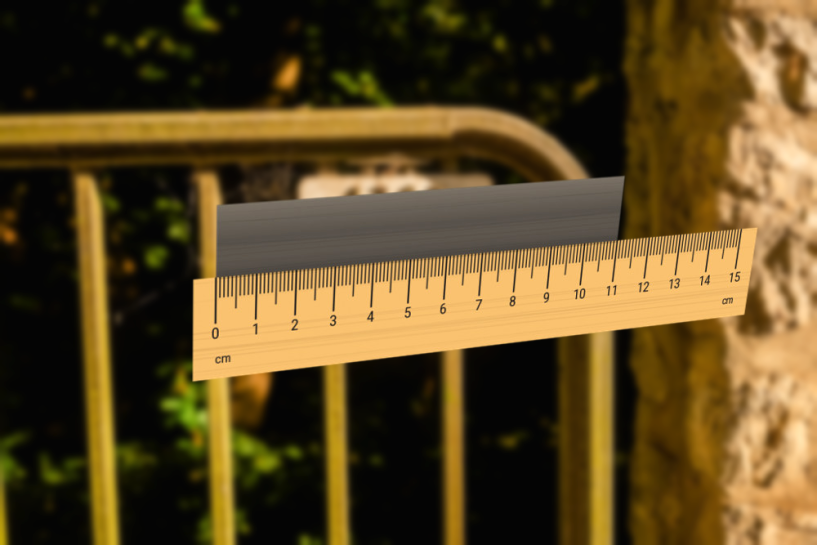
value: {"value": 11, "unit": "cm"}
